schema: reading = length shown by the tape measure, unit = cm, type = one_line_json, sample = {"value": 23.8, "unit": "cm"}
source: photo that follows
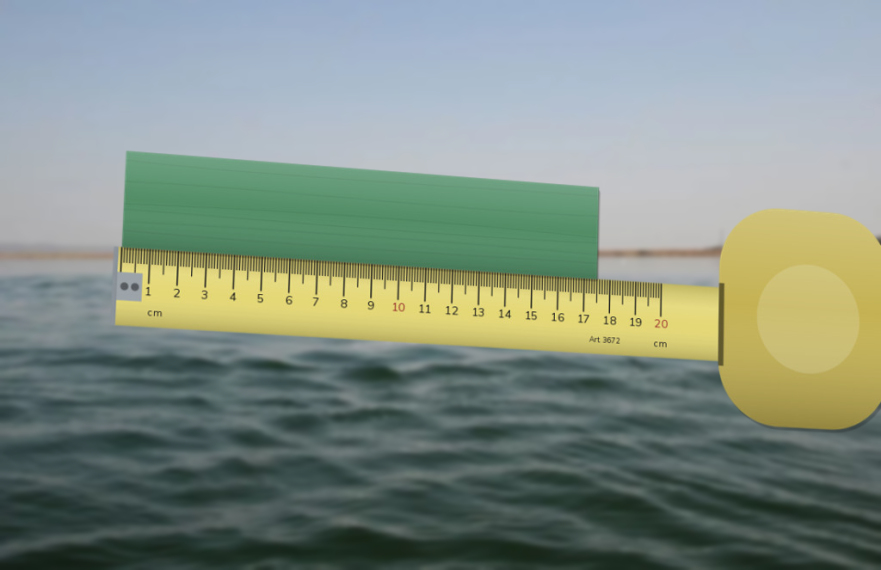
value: {"value": 17.5, "unit": "cm"}
